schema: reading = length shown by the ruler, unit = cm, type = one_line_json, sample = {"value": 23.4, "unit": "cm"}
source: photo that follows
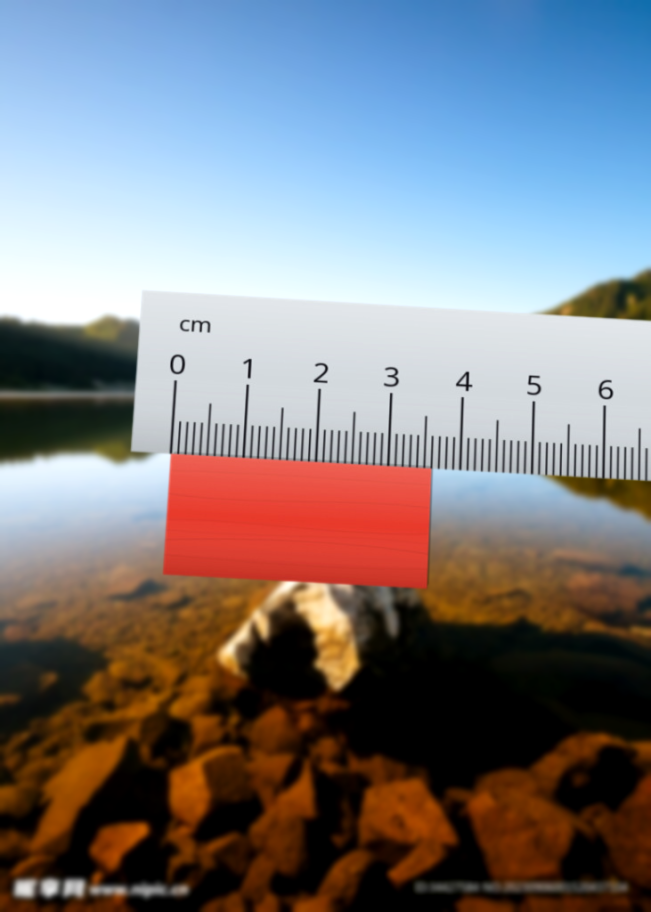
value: {"value": 3.6, "unit": "cm"}
